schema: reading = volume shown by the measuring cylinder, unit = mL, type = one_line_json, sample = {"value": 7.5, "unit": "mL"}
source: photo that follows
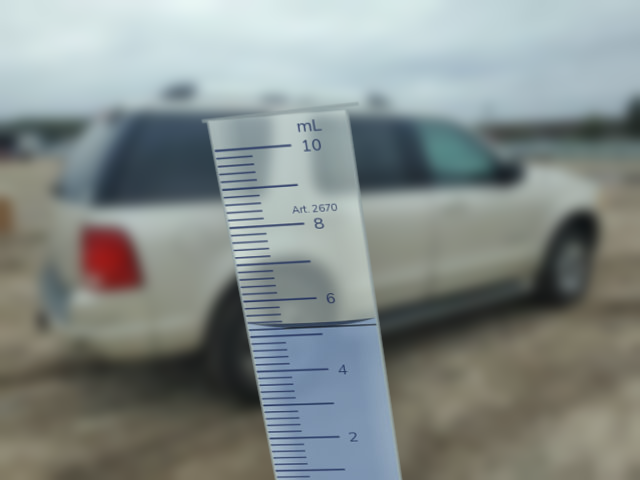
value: {"value": 5.2, "unit": "mL"}
